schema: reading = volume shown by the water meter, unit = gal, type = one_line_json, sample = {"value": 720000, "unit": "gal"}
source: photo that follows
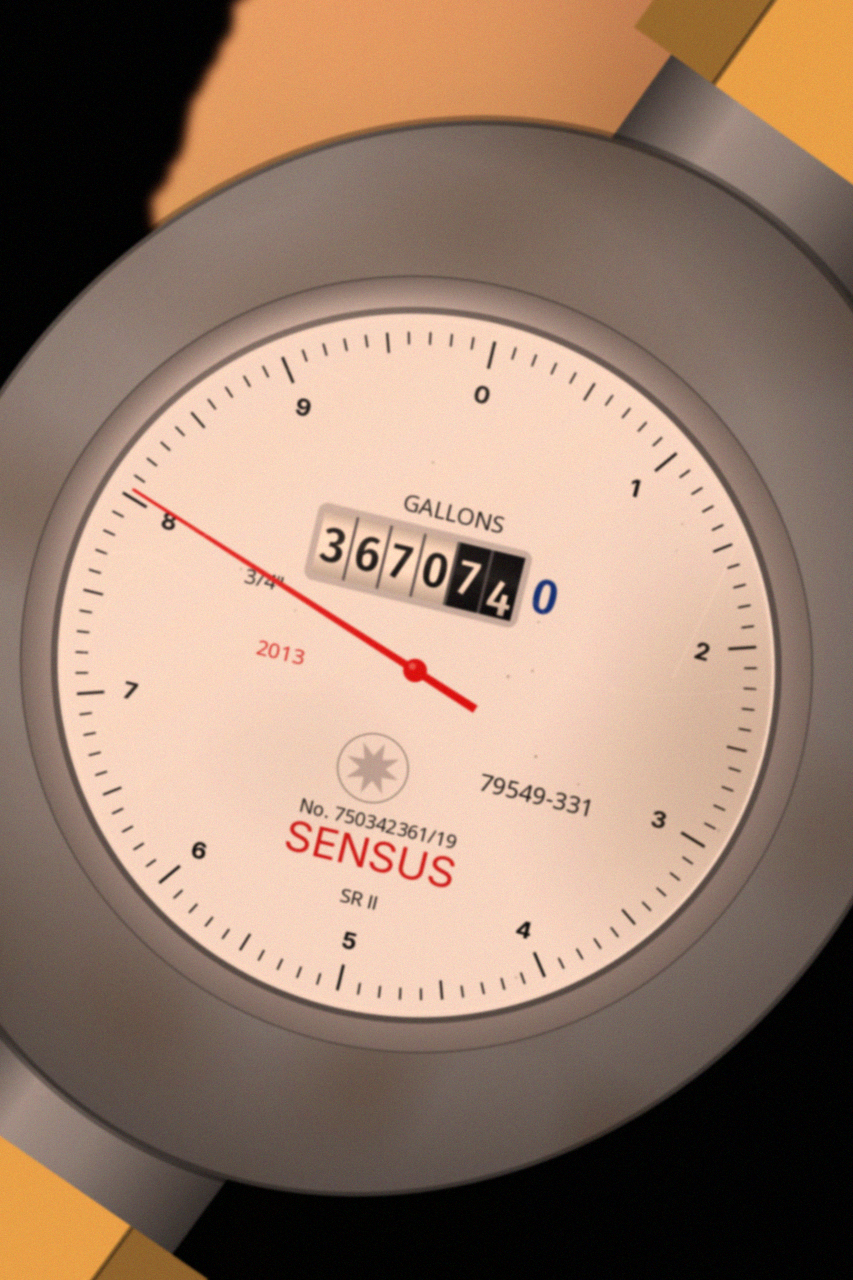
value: {"value": 3670738.0, "unit": "gal"}
